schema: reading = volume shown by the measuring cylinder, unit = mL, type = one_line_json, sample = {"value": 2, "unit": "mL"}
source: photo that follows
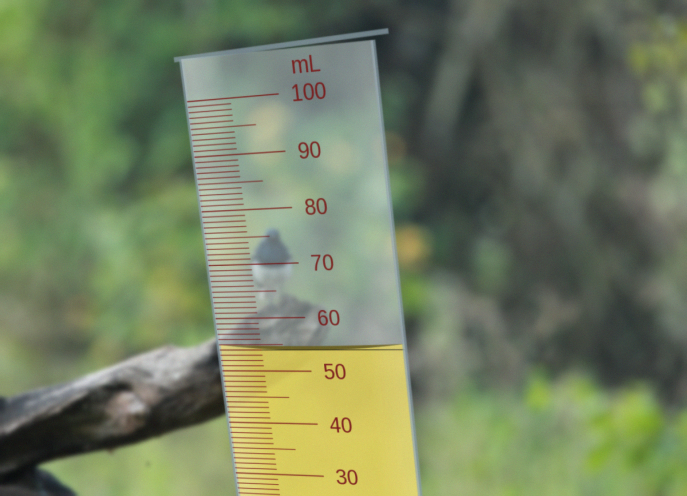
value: {"value": 54, "unit": "mL"}
